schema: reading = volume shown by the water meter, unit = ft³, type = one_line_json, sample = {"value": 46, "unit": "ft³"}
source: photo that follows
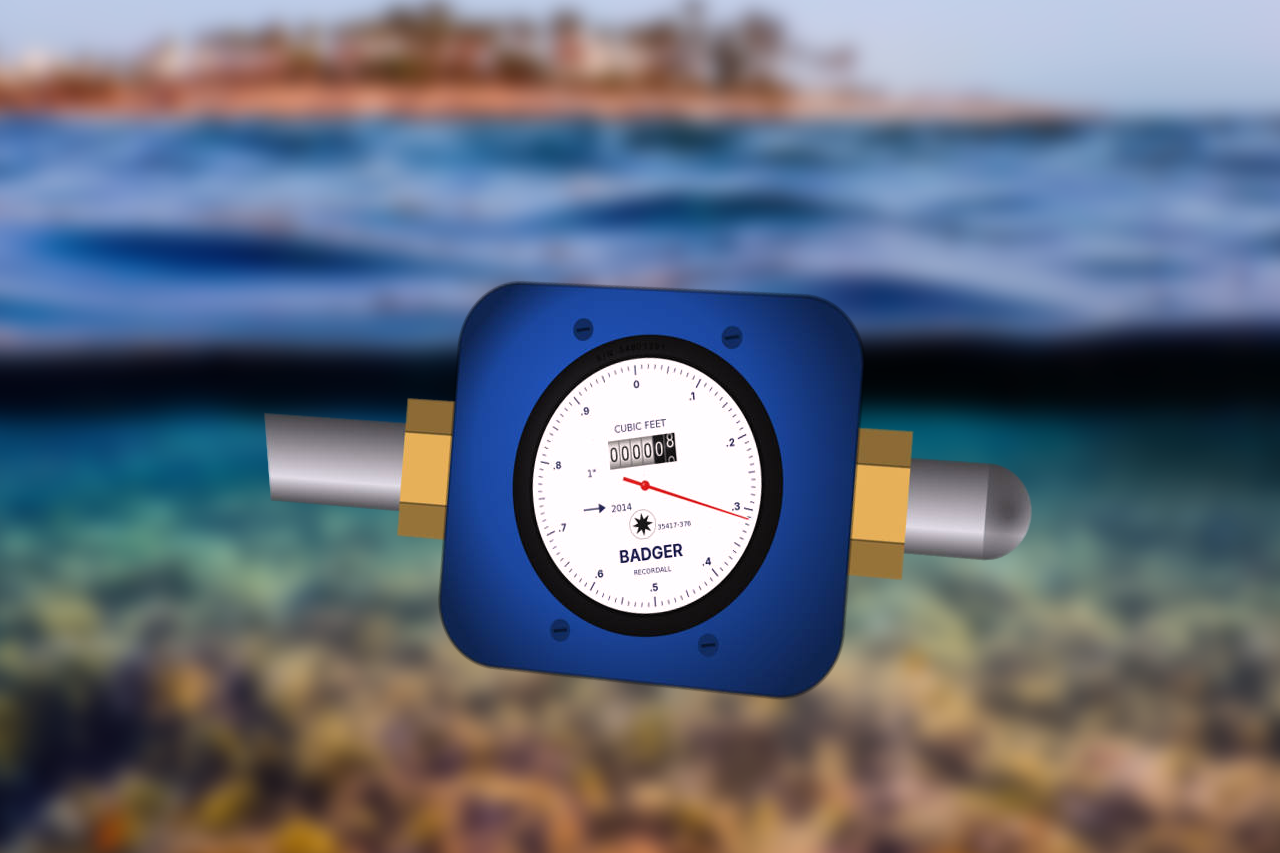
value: {"value": 8.31, "unit": "ft³"}
